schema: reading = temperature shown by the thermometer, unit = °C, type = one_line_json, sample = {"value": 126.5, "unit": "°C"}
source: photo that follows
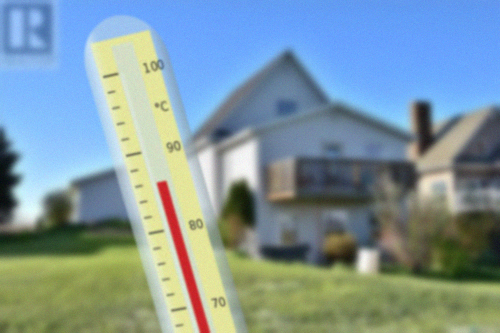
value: {"value": 86, "unit": "°C"}
